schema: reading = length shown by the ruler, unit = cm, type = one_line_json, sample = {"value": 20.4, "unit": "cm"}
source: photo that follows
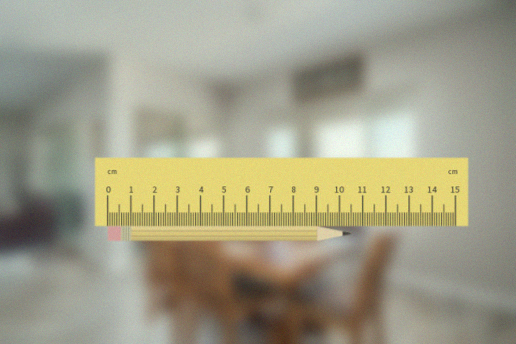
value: {"value": 10.5, "unit": "cm"}
